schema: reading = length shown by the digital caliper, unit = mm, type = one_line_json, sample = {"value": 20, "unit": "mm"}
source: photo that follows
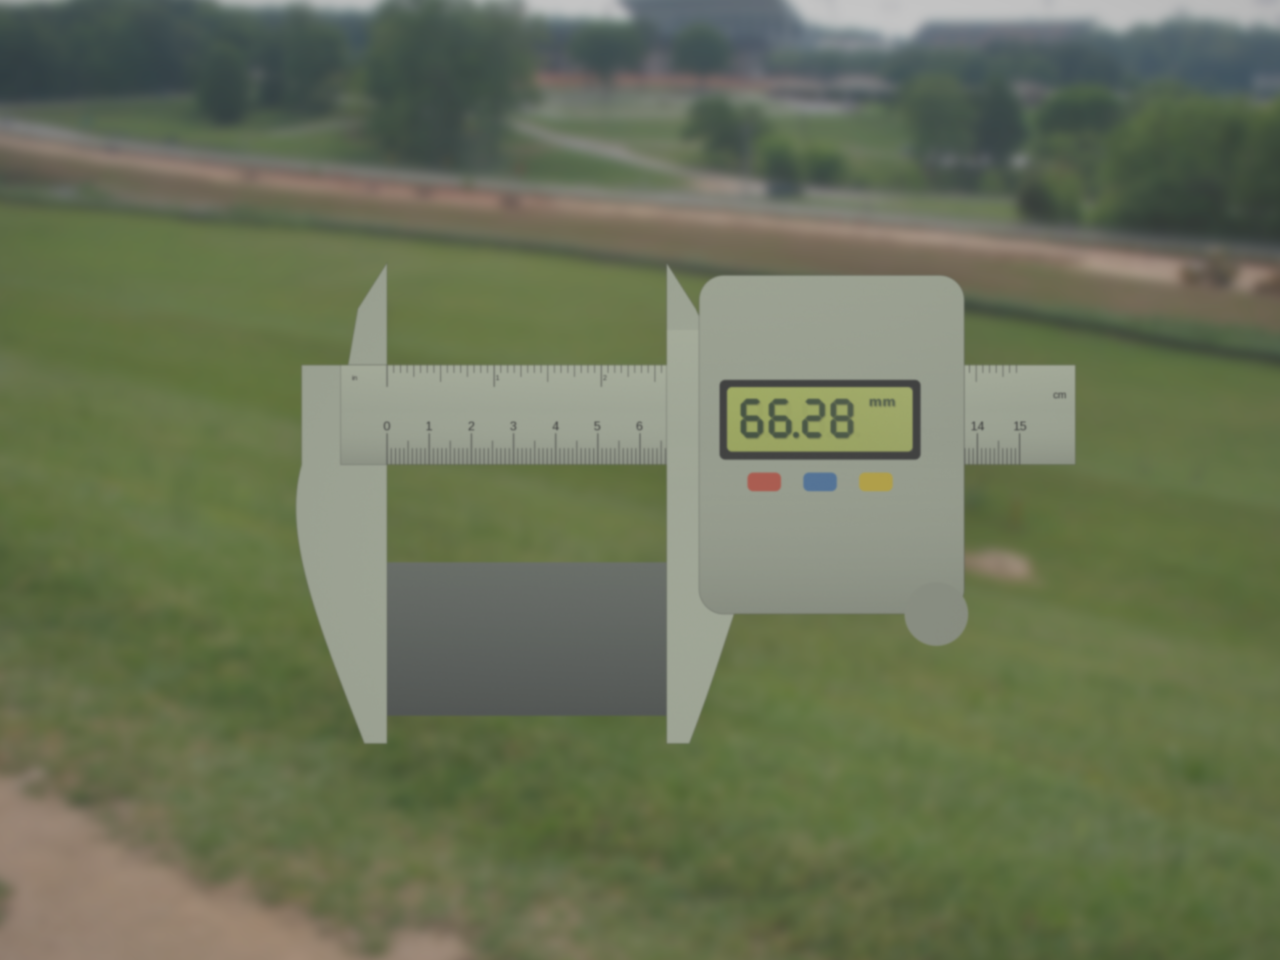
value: {"value": 66.28, "unit": "mm"}
